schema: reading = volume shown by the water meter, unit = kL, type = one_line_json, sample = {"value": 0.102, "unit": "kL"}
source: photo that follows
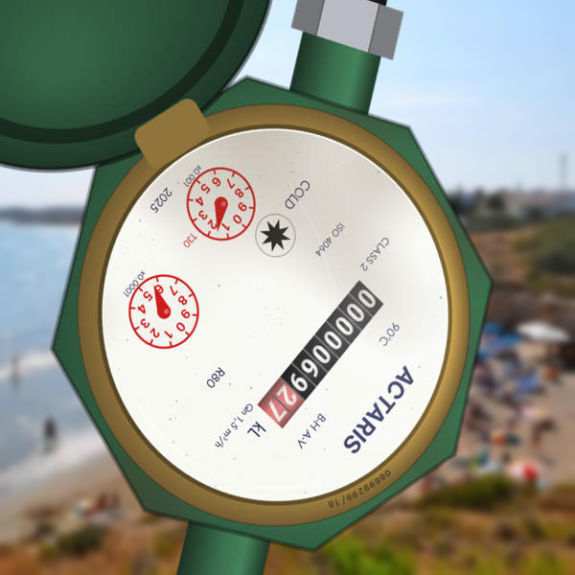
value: {"value": 69.2715, "unit": "kL"}
